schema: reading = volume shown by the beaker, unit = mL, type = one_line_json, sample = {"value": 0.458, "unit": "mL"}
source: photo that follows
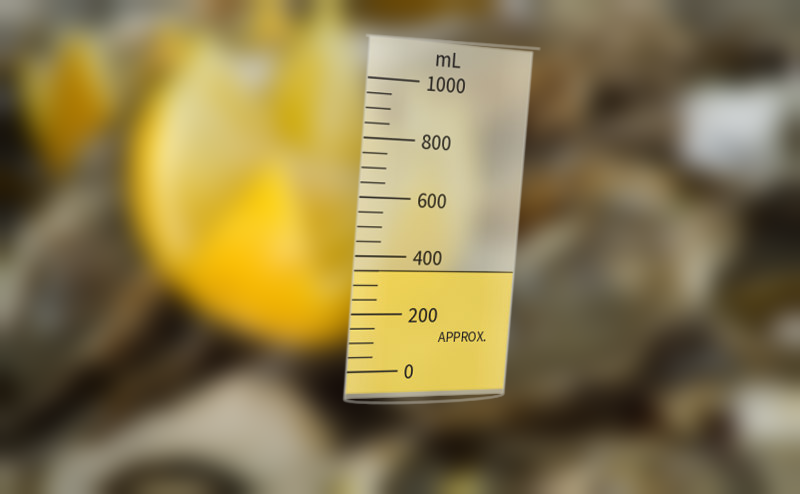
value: {"value": 350, "unit": "mL"}
